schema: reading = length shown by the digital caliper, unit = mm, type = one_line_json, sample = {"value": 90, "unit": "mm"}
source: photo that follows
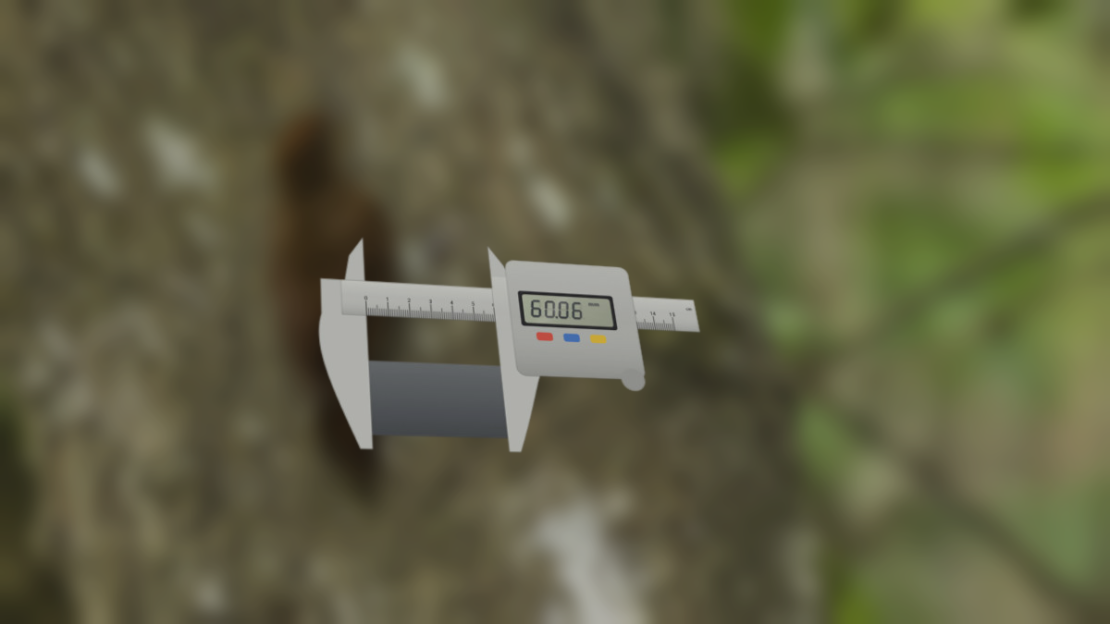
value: {"value": 60.06, "unit": "mm"}
